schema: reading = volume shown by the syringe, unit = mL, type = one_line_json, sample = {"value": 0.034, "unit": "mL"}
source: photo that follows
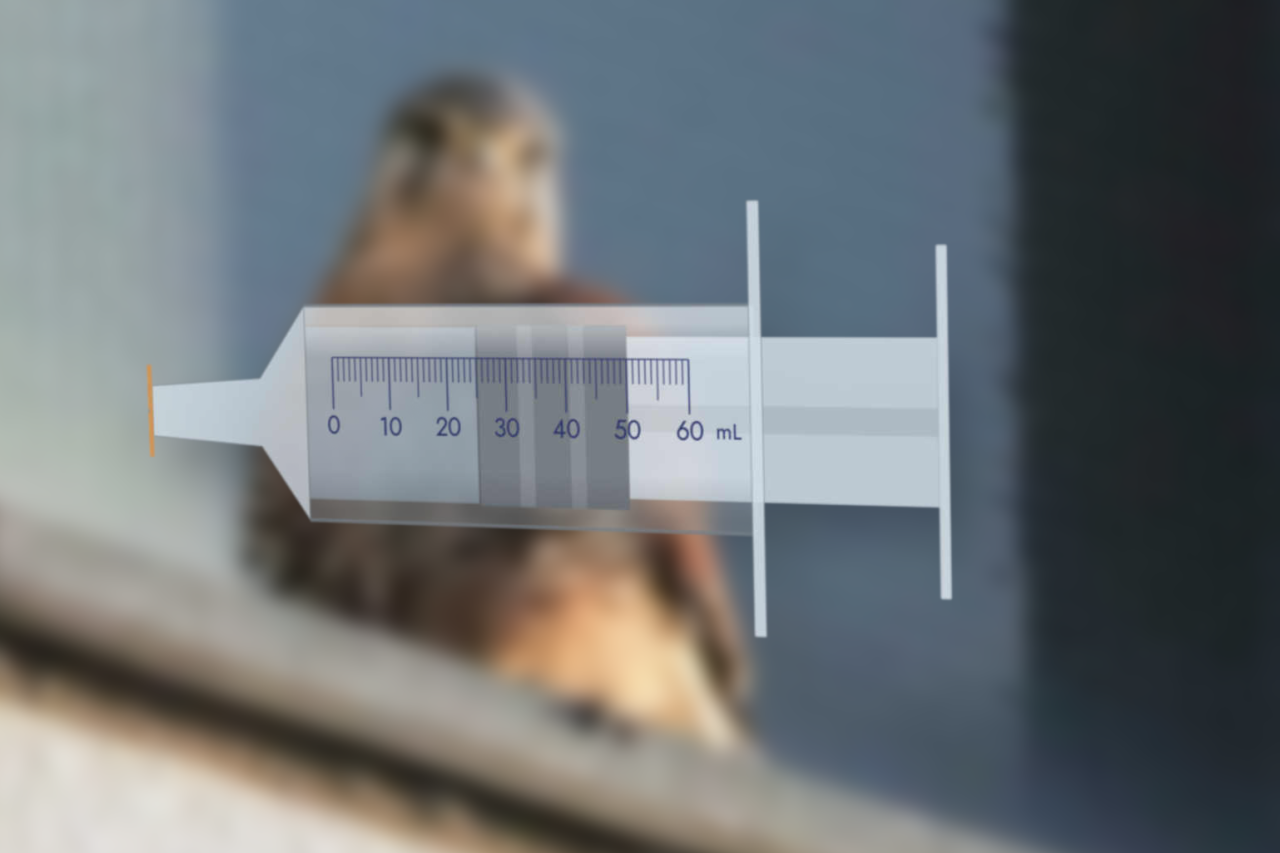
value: {"value": 25, "unit": "mL"}
